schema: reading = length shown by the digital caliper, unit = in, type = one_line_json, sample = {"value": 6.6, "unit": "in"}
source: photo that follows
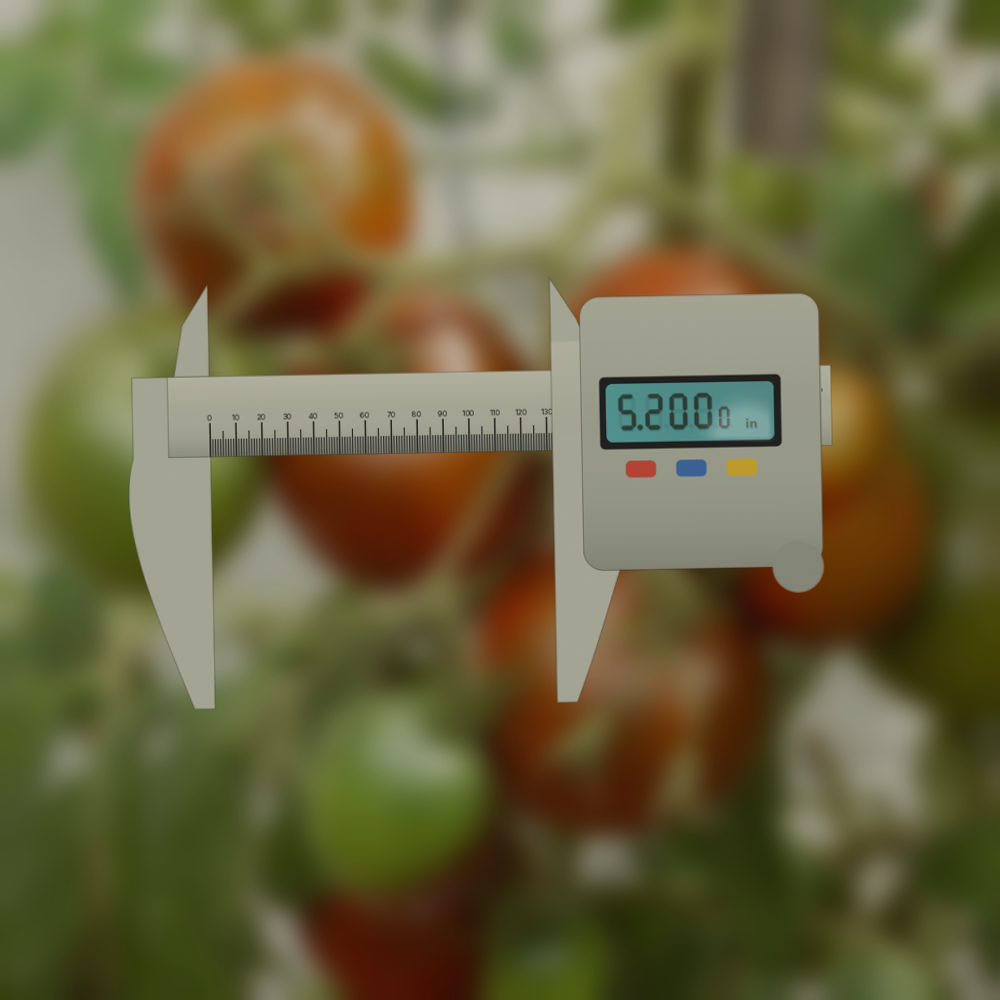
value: {"value": 5.2000, "unit": "in"}
